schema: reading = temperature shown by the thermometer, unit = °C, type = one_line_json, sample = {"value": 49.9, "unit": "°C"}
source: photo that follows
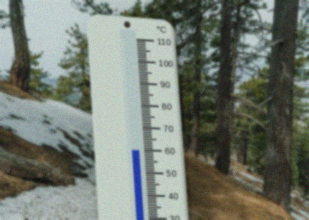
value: {"value": 60, "unit": "°C"}
